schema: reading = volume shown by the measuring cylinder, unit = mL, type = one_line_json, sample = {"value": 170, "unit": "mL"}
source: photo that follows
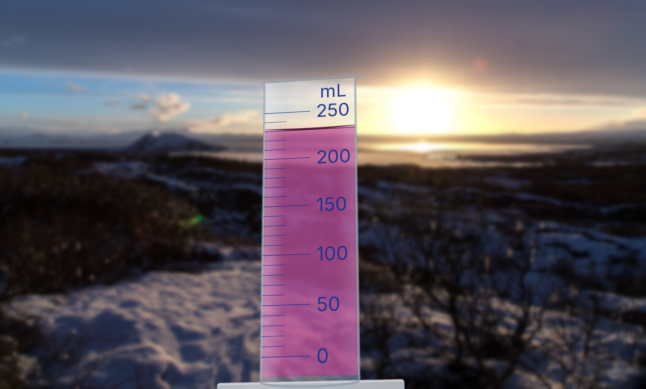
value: {"value": 230, "unit": "mL"}
